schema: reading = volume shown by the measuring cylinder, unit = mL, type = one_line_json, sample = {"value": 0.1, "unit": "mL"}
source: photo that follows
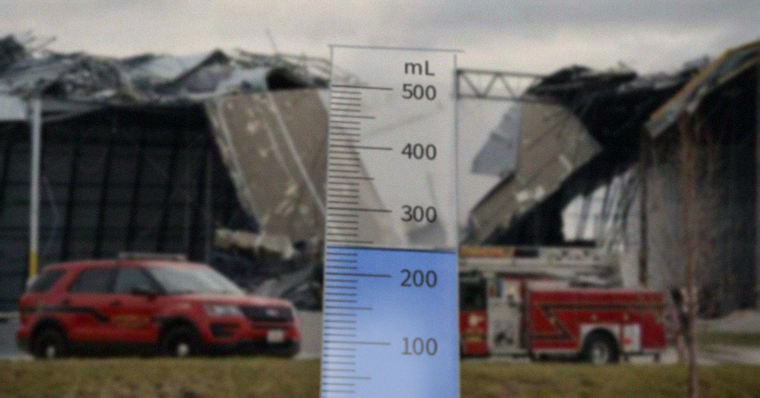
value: {"value": 240, "unit": "mL"}
